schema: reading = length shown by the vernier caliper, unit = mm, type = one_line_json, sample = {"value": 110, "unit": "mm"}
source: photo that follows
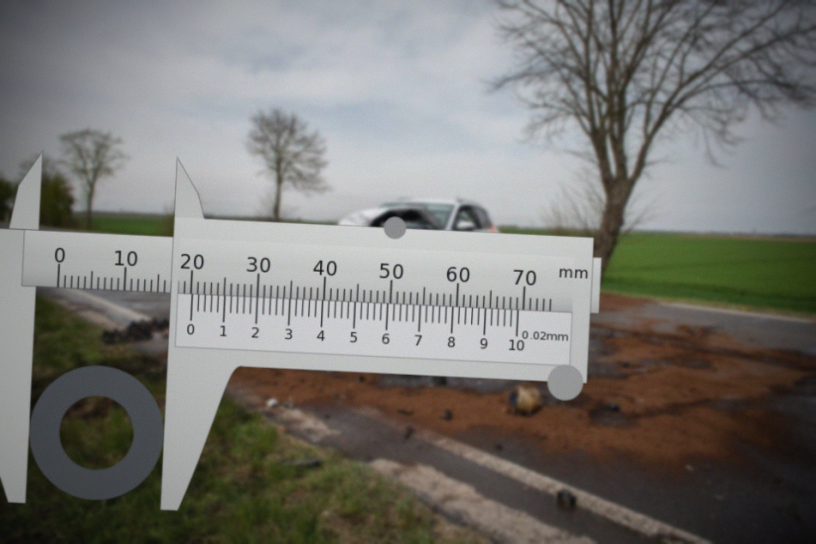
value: {"value": 20.2, "unit": "mm"}
